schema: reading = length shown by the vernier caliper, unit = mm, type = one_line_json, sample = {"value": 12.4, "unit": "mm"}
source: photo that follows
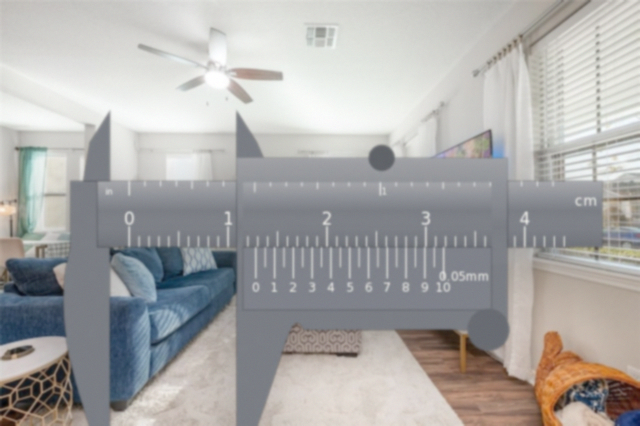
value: {"value": 12.8, "unit": "mm"}
